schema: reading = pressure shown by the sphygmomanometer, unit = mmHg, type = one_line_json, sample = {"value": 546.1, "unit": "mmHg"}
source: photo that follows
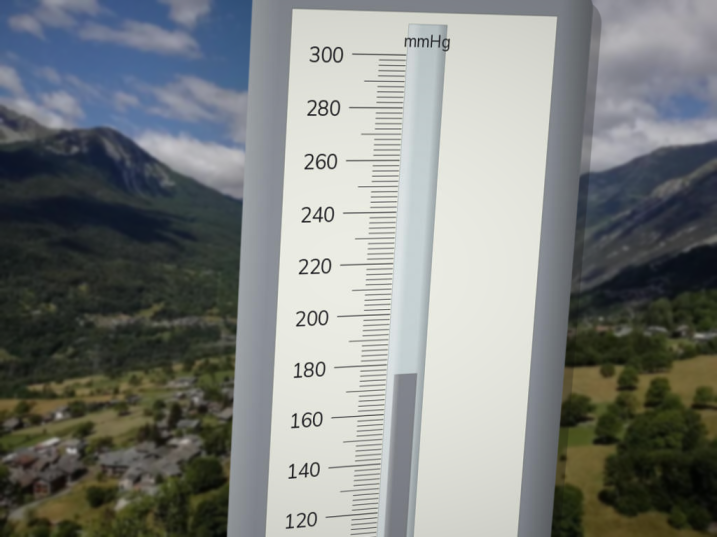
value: {"value": 176, "unit": "mmHg"}
